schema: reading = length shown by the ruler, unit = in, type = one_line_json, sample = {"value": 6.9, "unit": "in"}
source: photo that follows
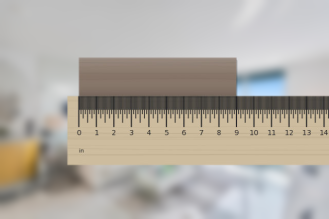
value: {"value": 9, "unit": "in"}
